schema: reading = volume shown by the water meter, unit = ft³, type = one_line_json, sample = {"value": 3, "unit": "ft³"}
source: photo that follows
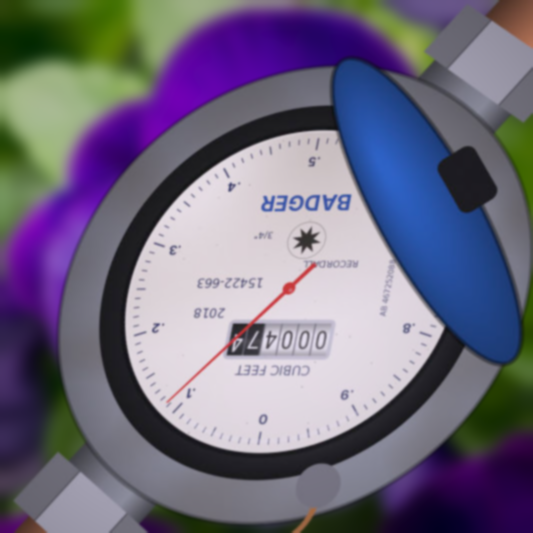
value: {"value": 474.11, "unit": "ft³"}
